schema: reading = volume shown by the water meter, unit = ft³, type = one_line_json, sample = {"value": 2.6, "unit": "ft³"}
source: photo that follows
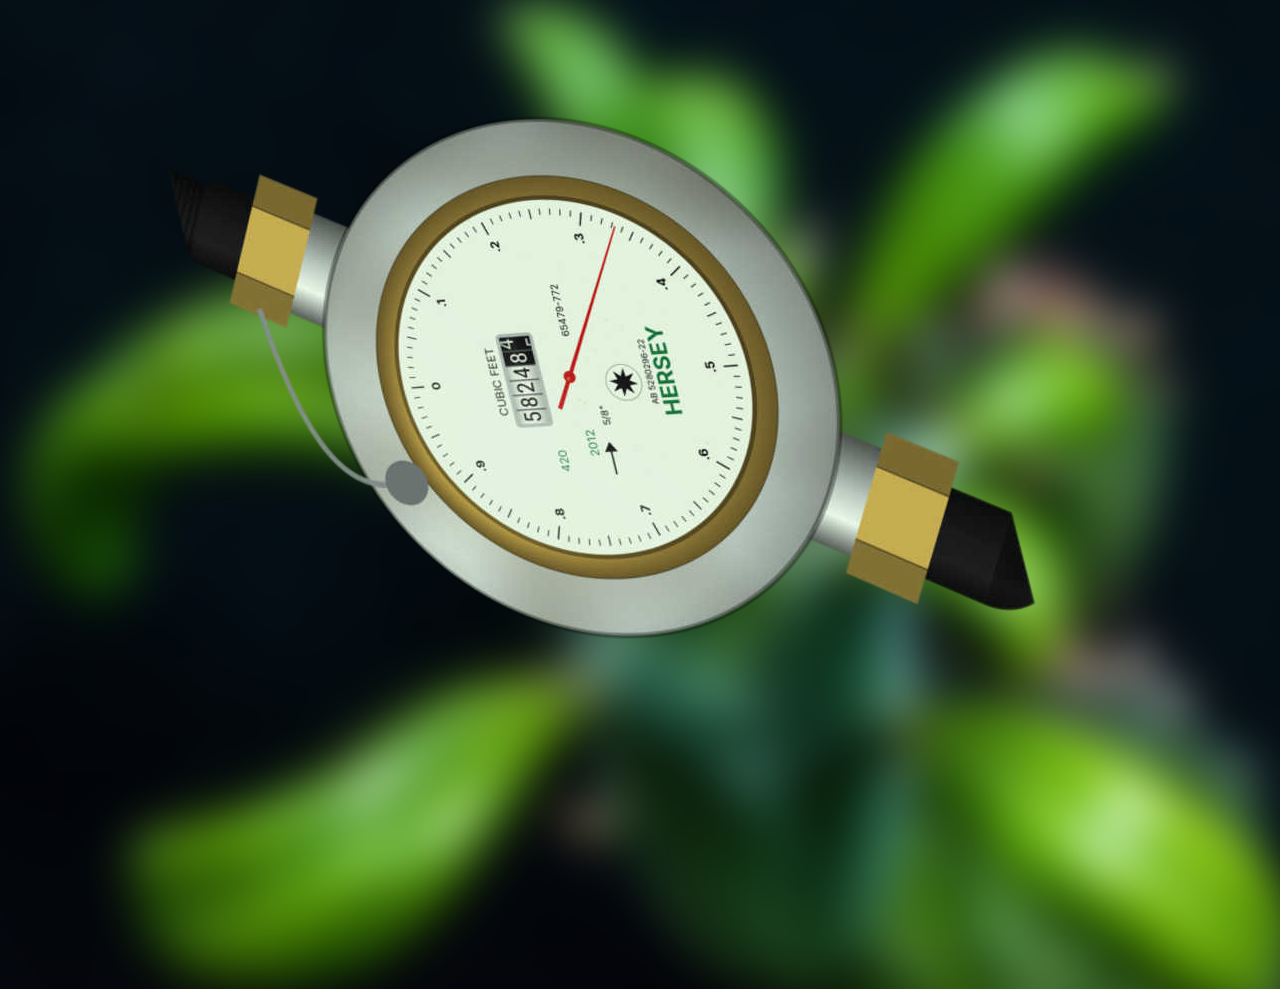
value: {"value": 582484.33, "unit": "ft³"}
